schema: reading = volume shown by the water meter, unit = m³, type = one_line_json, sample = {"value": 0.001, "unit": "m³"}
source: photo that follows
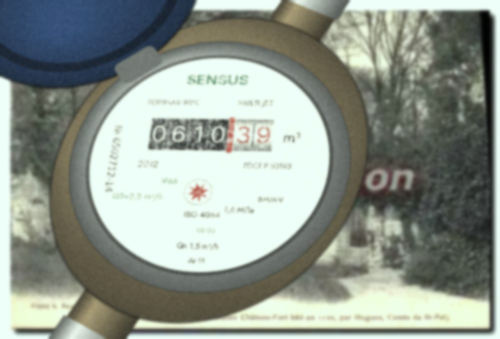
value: {"value": 610.39, "unit": "m³"}
